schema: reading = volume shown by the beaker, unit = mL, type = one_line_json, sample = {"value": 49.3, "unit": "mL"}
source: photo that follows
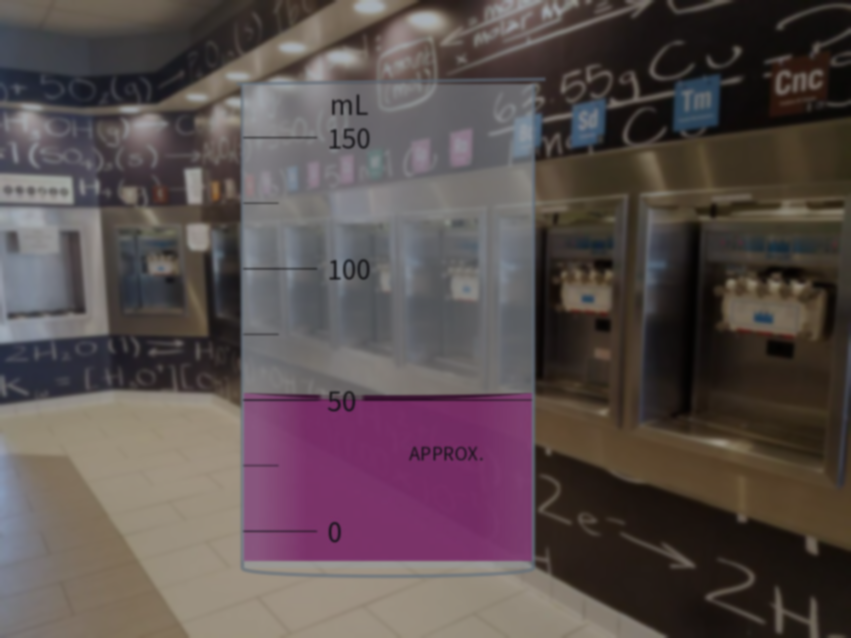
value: {"value": 50, "unit": "mL"}
